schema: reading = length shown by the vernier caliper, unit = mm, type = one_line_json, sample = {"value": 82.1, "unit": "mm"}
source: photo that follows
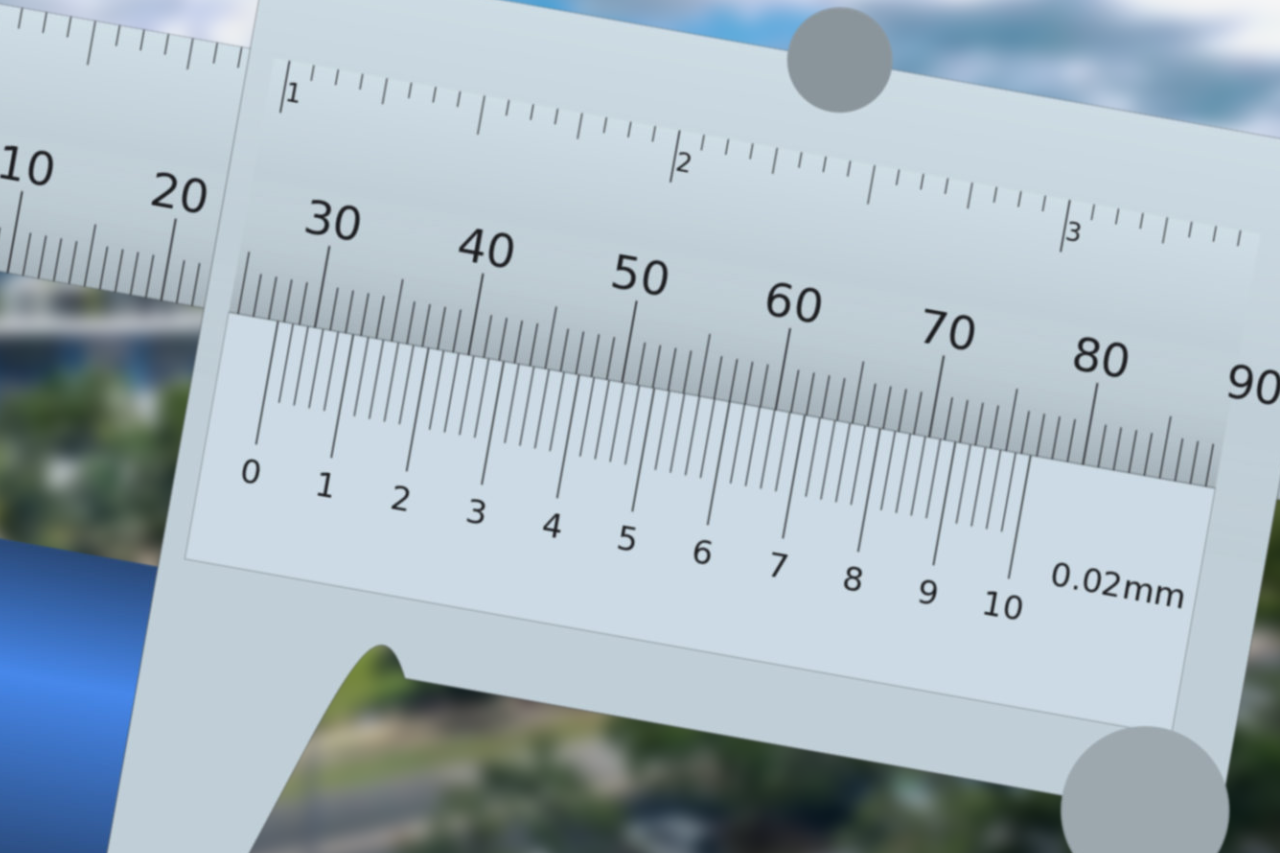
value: {"value": 27.6, "unit": "mm"}
